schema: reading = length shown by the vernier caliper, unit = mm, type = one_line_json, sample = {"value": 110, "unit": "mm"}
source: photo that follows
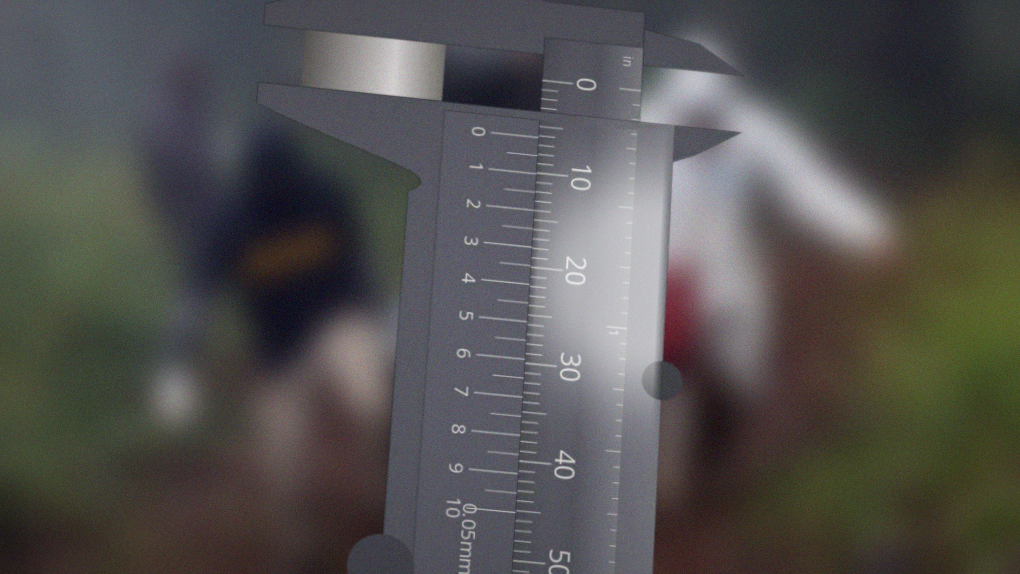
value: {"value": 6.2, "unit": "mm"}
